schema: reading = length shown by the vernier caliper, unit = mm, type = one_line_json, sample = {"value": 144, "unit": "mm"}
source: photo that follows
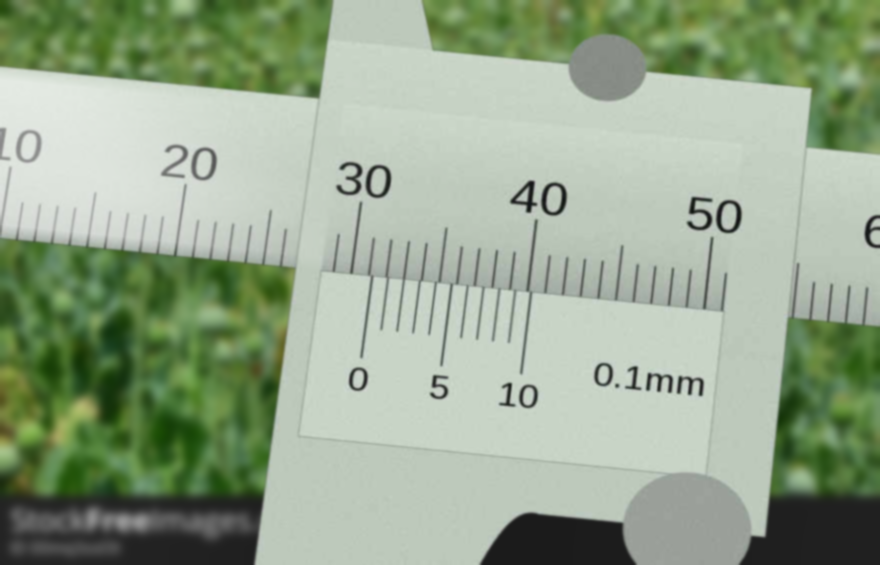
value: {"value": 31.2, "unit": "mm"}
